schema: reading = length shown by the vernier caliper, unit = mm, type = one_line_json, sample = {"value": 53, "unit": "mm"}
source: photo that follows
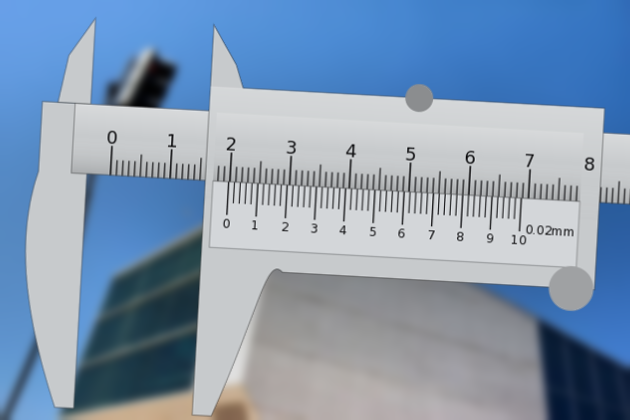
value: {"value": 19.8, "unit": "mm"}
